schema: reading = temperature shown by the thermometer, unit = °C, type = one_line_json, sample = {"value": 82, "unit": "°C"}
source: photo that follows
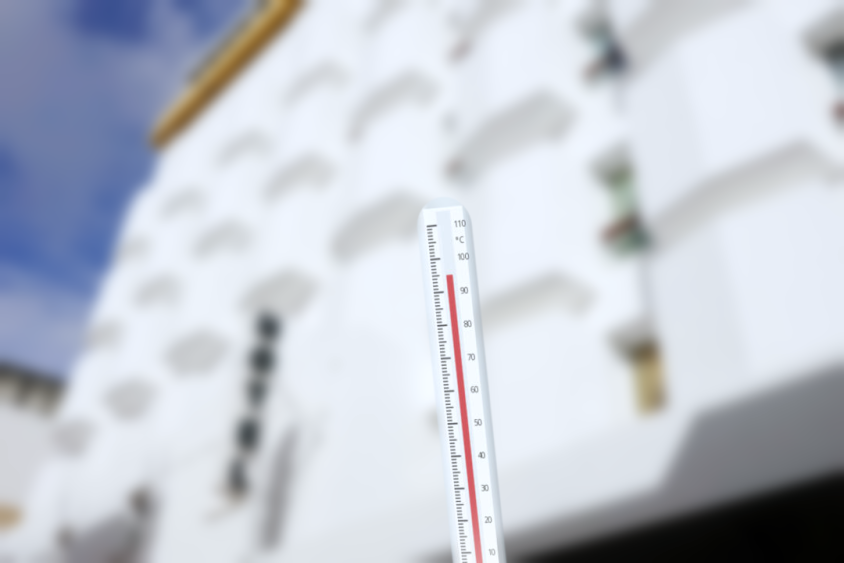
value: {"value": 95, "unit": "°C"}
